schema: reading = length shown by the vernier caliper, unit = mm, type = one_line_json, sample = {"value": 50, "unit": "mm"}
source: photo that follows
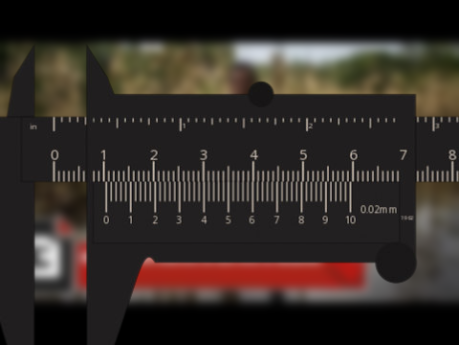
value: {"value": 10.5, "unit": "mm"}
